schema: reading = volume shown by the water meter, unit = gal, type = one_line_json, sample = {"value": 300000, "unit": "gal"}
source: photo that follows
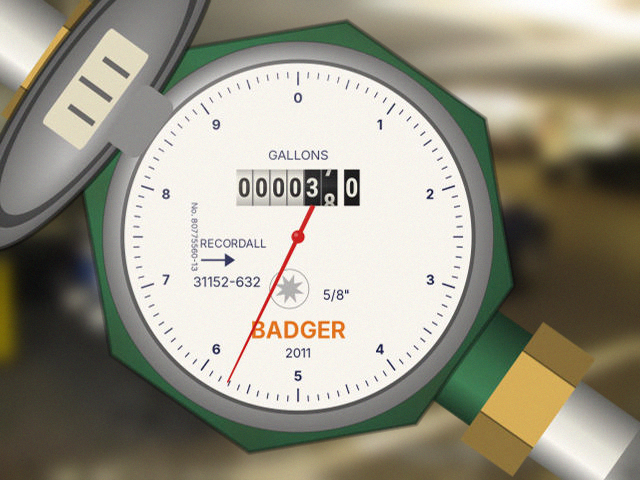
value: {"value": 375.7, "unit": "gal"}
